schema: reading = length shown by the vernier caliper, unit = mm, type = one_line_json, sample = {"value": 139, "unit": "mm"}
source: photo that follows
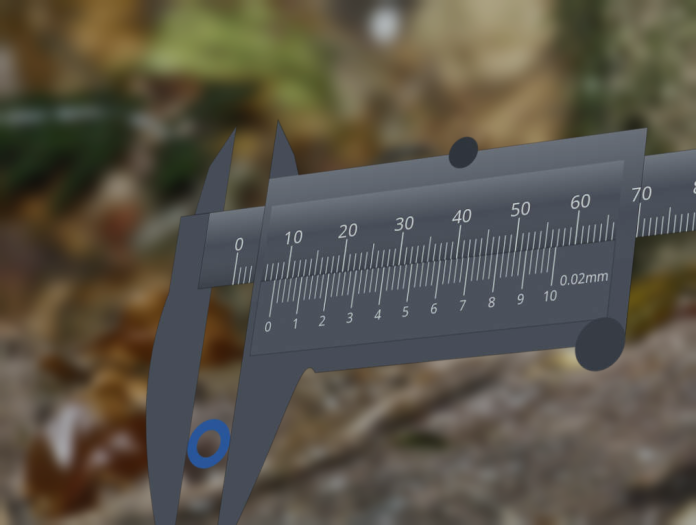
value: {"value": 7.8, "unit": "mm"}
